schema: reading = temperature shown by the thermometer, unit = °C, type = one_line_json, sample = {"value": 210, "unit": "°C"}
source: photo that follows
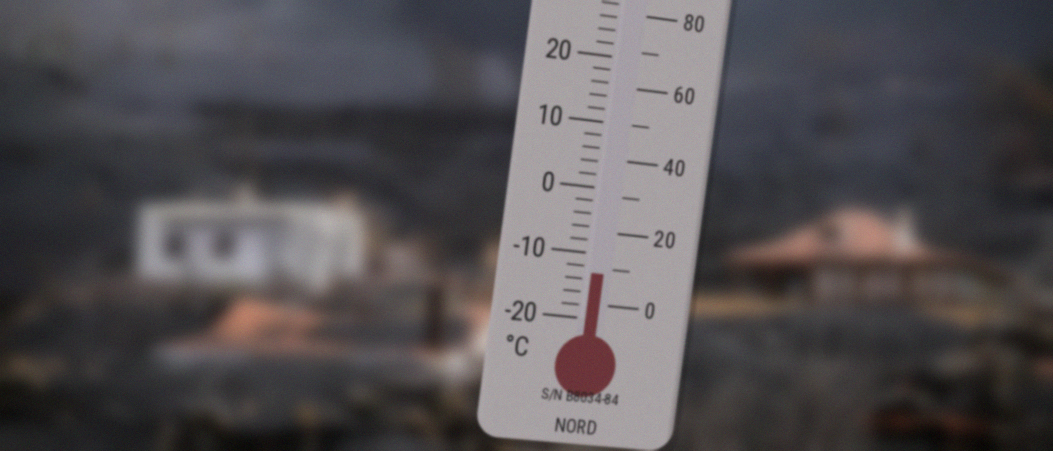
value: {"value": -13, "unit": "°C"}
